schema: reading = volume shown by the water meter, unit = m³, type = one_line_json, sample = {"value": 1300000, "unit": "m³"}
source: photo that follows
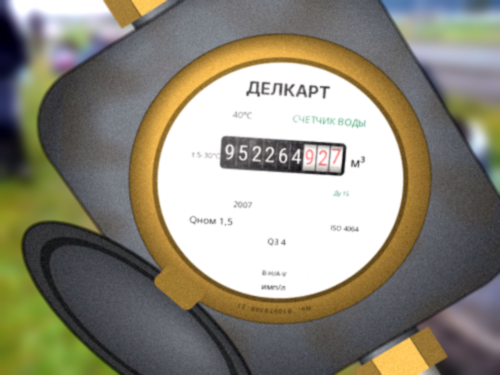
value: {"value": 952264.927, "unit": "m³"}
